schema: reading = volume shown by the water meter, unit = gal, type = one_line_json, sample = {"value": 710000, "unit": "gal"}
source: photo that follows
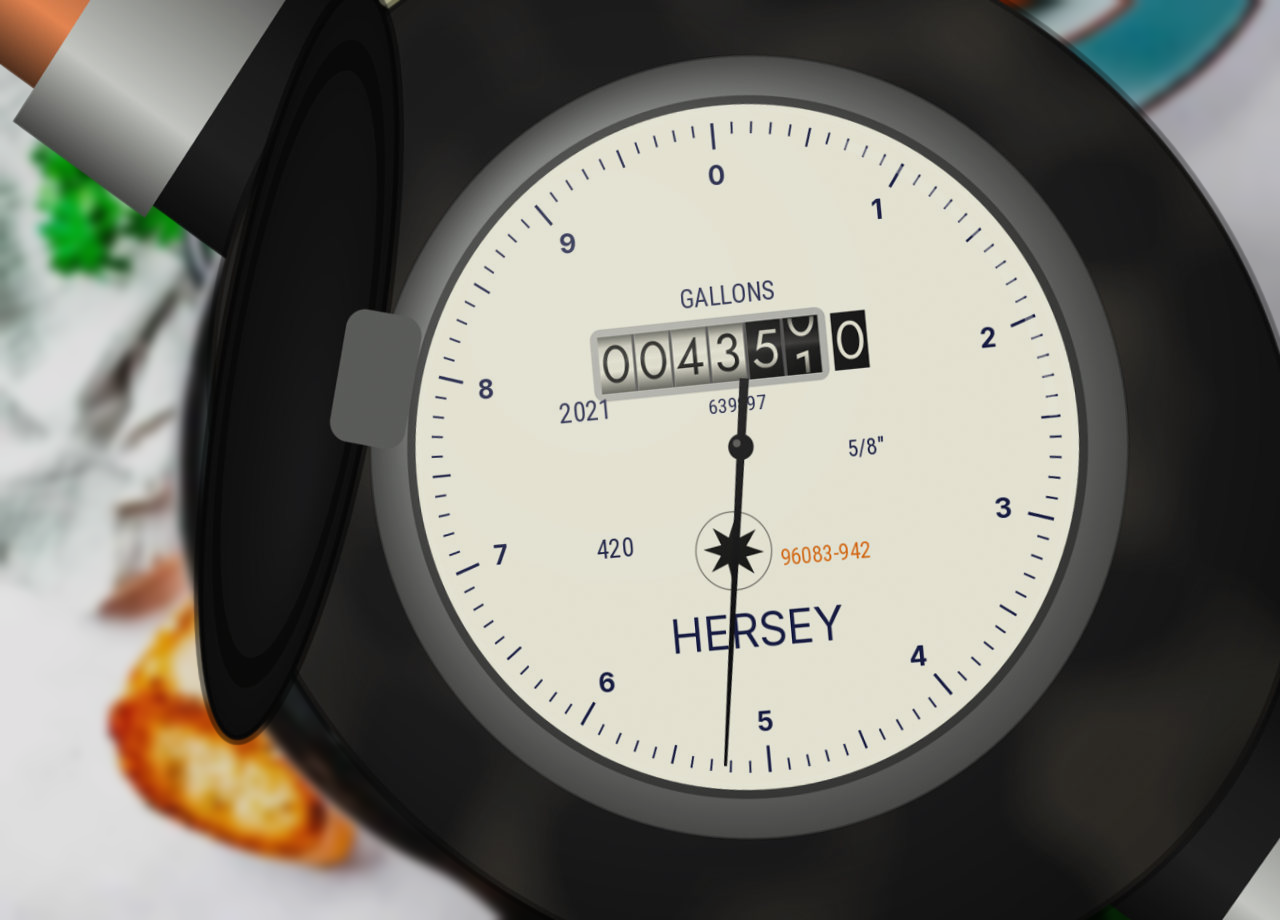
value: {"value": 43505.2, "unit": "gal"}
